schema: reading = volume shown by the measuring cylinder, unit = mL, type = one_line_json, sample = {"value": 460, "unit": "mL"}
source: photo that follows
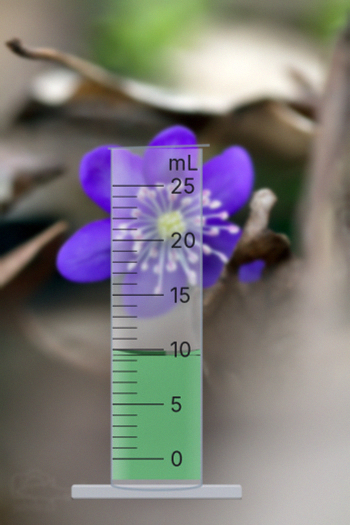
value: {"value": 9.5, "unit": "mL"}
